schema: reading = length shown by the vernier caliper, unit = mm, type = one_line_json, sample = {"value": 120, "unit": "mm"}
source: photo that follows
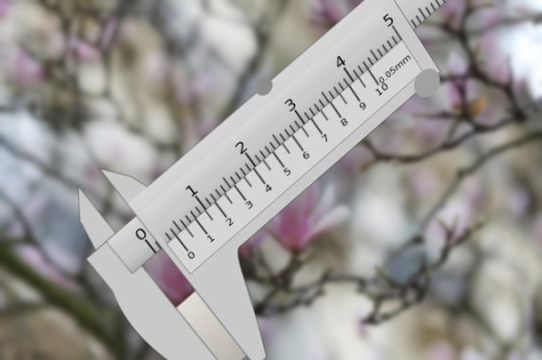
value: {"value": 4.0, "unit": "mm"}
